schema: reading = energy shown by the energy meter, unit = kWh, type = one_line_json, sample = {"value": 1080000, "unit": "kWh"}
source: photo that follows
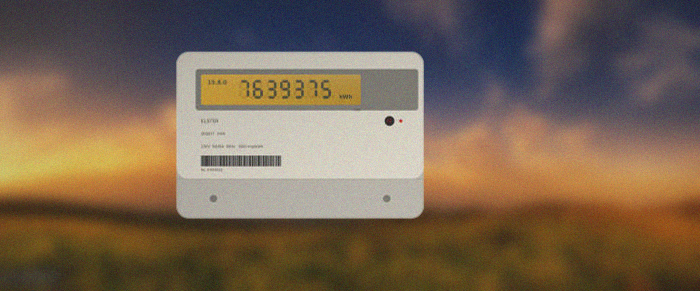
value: {"value": 7639375, "unit": "kWh"}
